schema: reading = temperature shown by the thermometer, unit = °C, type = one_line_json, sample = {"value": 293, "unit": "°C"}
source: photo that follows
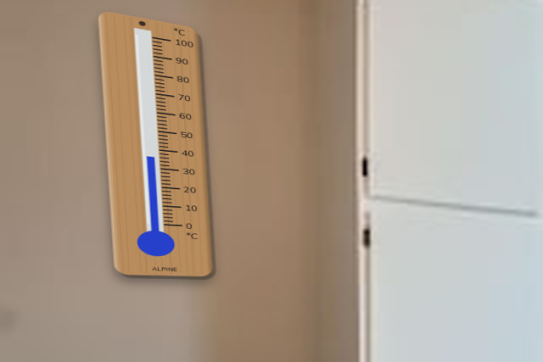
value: {"value": 36, "unit": "°C"}
